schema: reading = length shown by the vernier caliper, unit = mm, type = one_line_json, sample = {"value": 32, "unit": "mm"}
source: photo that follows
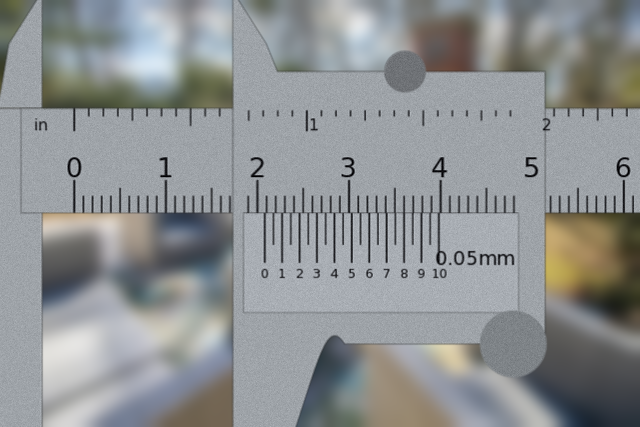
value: {"value": 20.8, "unit": "mm"}
